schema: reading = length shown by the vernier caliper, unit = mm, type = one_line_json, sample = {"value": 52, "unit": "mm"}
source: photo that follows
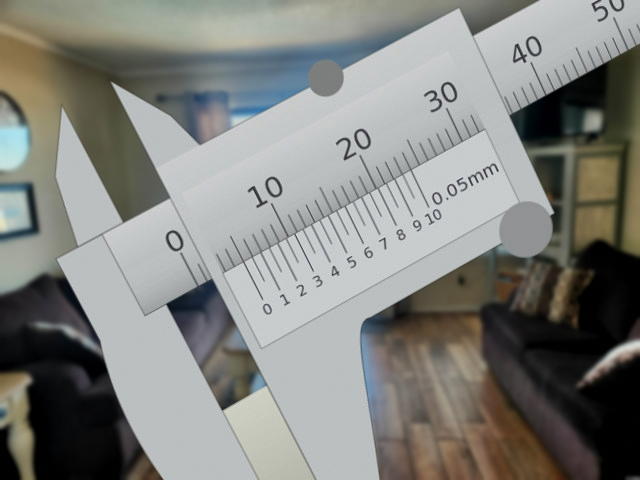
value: {"value": 5.0, "unit": "mm"}
